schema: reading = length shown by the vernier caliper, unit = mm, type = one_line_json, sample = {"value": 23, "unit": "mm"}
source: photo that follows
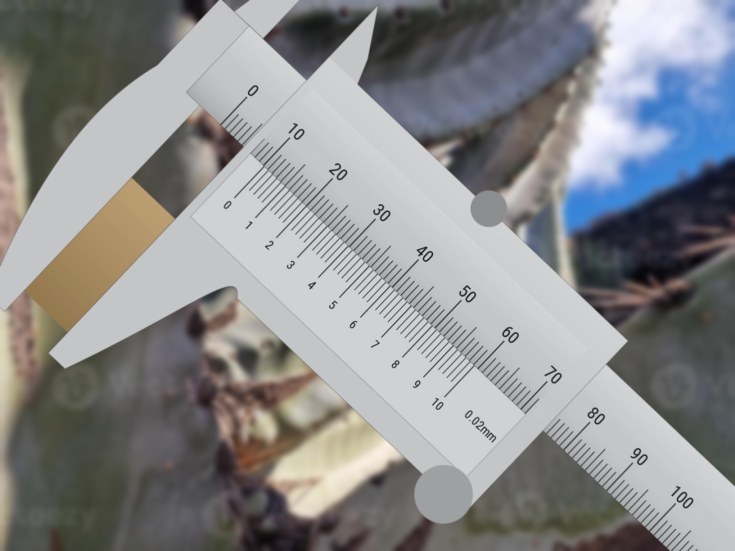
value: {"value": 10.2, "unit": "mm"}
